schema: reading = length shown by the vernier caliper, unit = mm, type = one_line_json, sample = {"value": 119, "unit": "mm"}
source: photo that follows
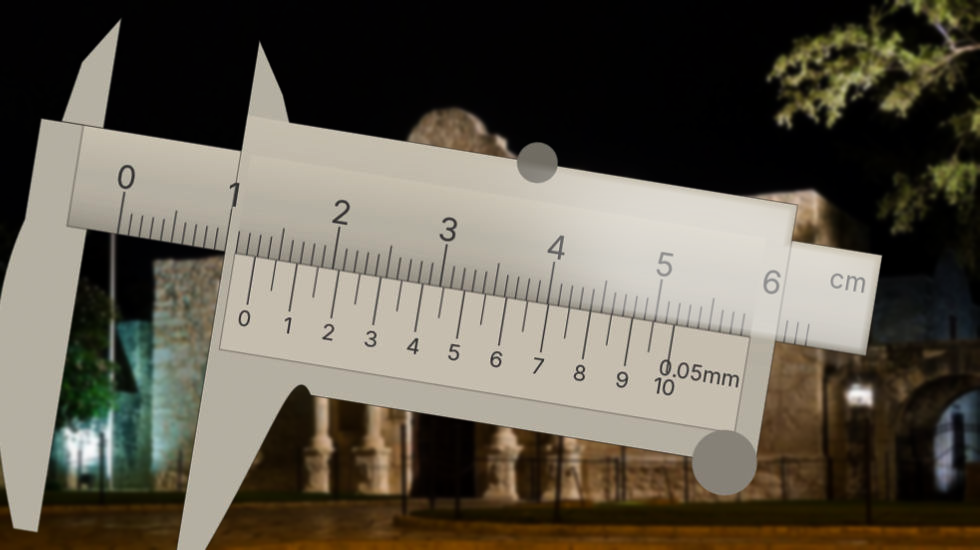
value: {"value": 12.8, "unit": "mm"}
